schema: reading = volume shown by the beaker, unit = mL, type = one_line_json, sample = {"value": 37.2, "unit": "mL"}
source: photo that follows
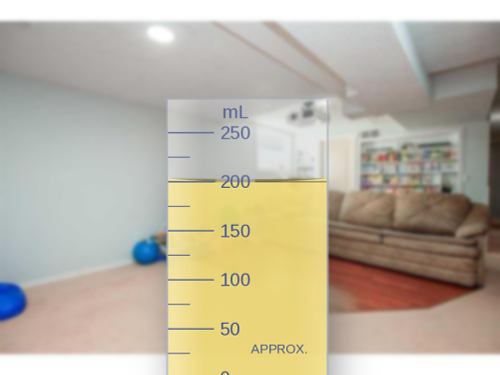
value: {"value": 200, "unit": "mL"}
